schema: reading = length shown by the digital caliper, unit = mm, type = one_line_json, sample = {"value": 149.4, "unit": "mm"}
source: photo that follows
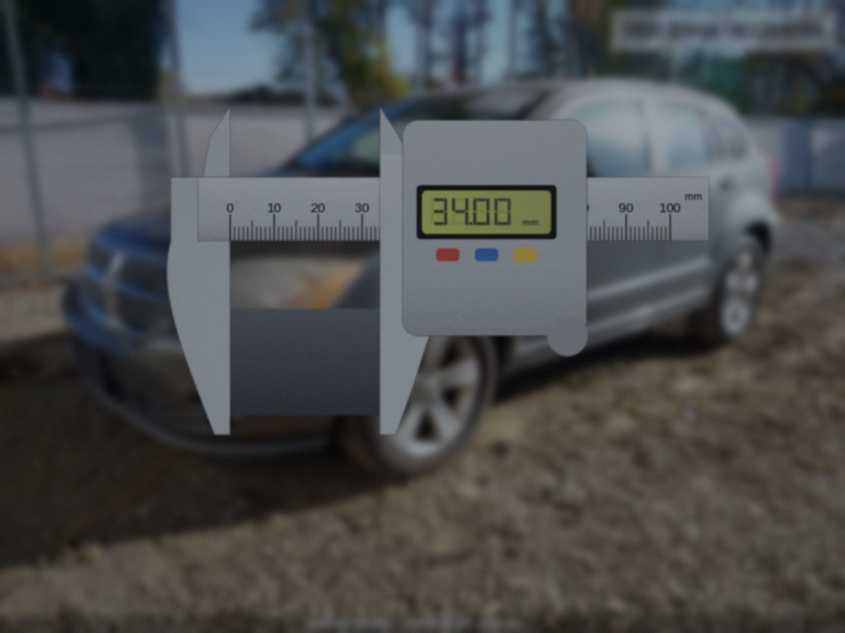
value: {"value": 34.00, "unit": "mm"}
